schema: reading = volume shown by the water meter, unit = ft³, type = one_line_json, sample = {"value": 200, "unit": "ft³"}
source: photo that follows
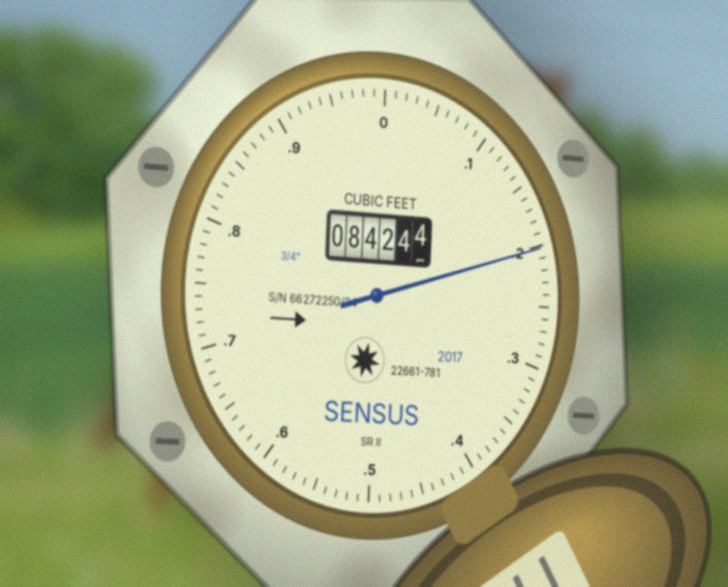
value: {"value": 84244.20, "unit": "ft³"}
